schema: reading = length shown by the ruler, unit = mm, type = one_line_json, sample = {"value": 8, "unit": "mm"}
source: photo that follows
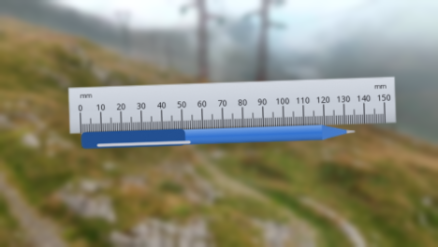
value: {"value": 135, "unit": "mm"}
